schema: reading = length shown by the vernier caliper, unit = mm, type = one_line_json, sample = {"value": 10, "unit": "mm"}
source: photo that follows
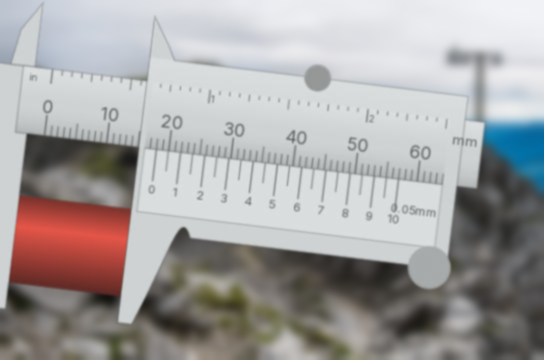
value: {"value": 18.0, "unit": "mm"}
